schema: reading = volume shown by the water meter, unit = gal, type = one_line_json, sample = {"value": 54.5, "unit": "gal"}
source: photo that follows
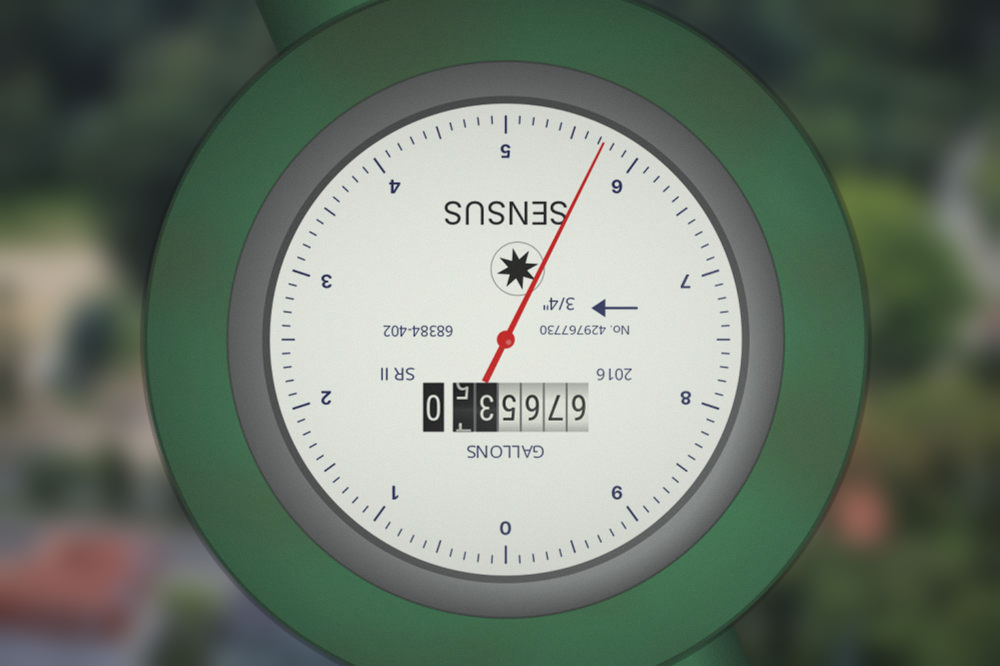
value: {"value": 6765345.7, "unit": "gal"}
